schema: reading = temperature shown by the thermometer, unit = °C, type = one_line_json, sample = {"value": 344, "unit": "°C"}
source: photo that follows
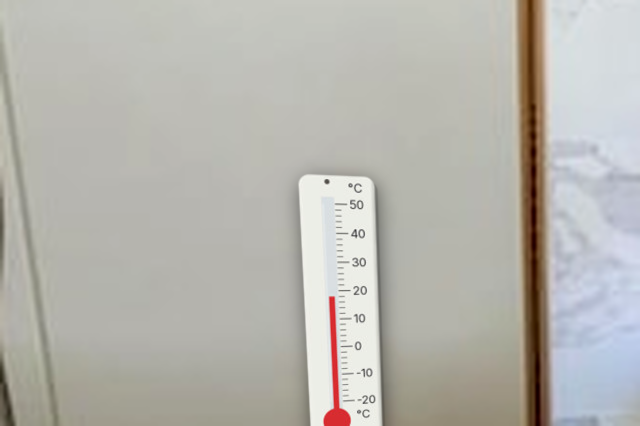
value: {"value": 18, "unit": "°C"}
